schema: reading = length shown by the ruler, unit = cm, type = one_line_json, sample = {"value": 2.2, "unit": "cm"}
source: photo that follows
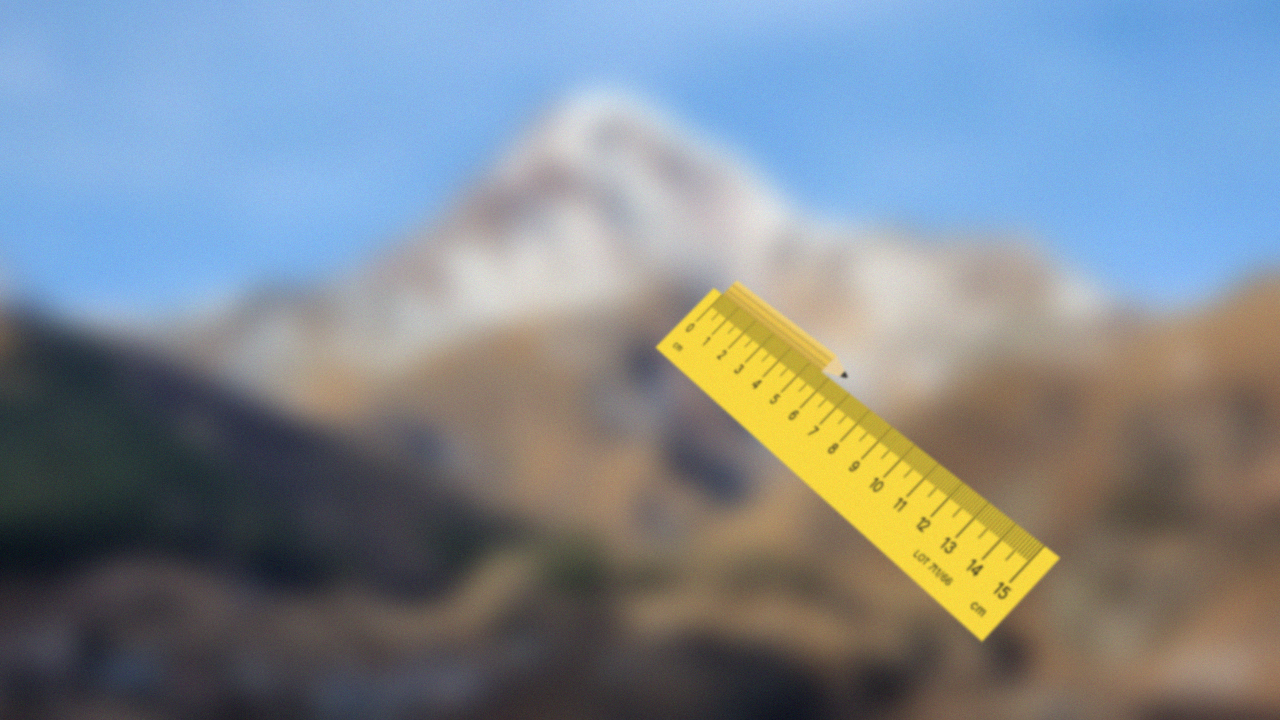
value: {"value": 6.5, "unit": "cm"}
